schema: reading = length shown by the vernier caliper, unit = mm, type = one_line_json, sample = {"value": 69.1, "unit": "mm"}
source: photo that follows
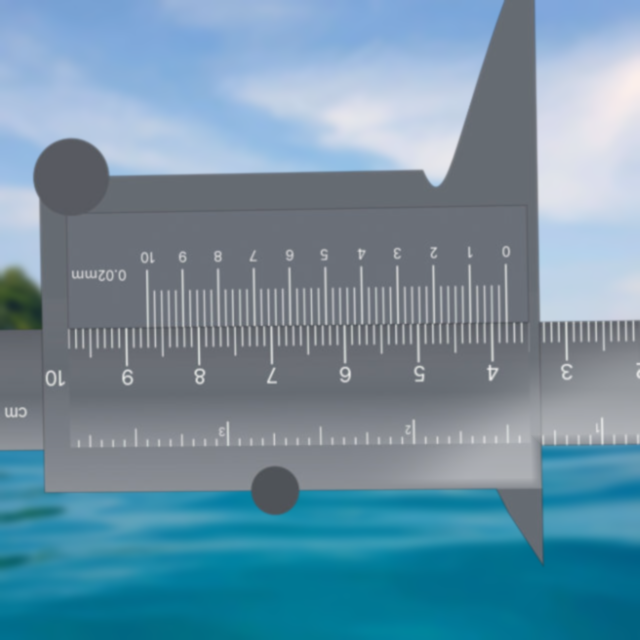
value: {"value": 38.0, "unit": "mm"}
